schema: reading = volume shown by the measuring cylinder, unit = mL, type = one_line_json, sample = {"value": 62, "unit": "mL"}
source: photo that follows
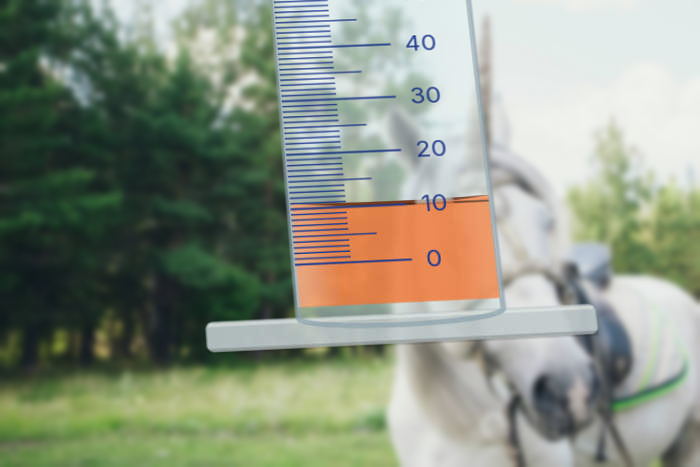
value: {"value": 10, "unit": "mL"}
